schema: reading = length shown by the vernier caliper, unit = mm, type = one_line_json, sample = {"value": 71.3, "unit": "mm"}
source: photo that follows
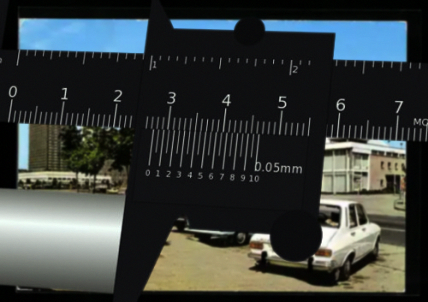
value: {"value": 27.4, "unit": "mm"}
